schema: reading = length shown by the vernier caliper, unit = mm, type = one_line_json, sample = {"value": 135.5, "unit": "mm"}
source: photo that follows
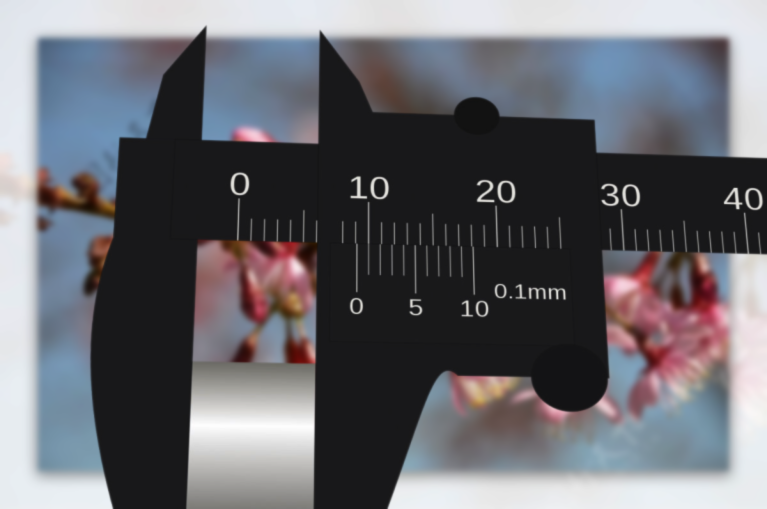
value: {"value": 9.1, "unit": "mm"}
